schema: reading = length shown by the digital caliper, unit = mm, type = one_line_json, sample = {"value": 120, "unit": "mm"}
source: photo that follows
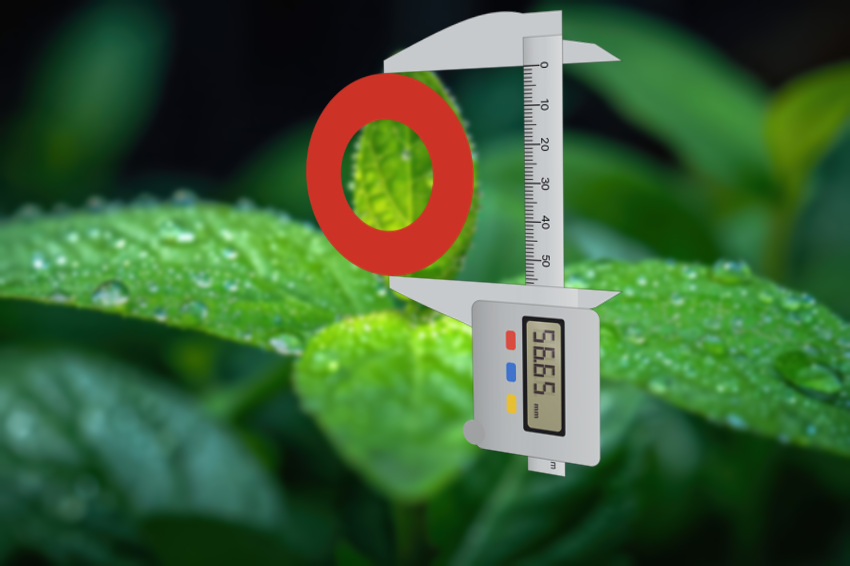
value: {"value": 56.65, "unit": "mm"}
